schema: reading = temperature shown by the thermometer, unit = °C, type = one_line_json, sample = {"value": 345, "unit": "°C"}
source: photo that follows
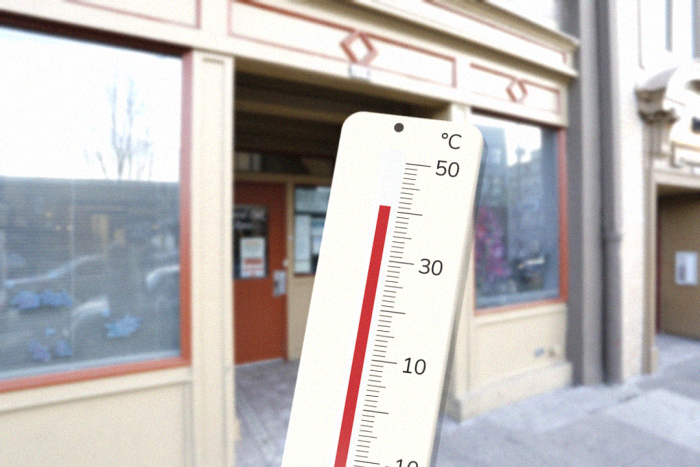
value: {"value": 41, "unit": "°C"}
